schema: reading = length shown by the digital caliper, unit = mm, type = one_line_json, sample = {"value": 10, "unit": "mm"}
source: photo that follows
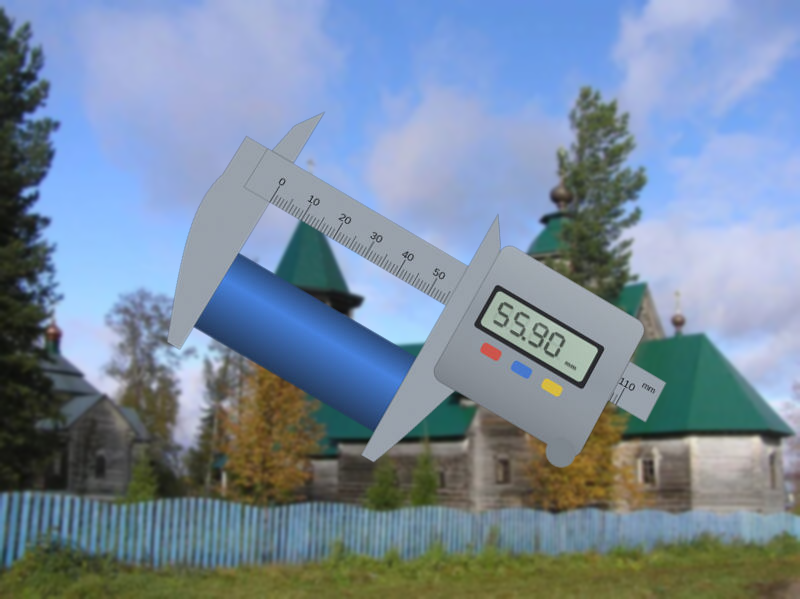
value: {"value": 55.90, "unit": "mm"}
